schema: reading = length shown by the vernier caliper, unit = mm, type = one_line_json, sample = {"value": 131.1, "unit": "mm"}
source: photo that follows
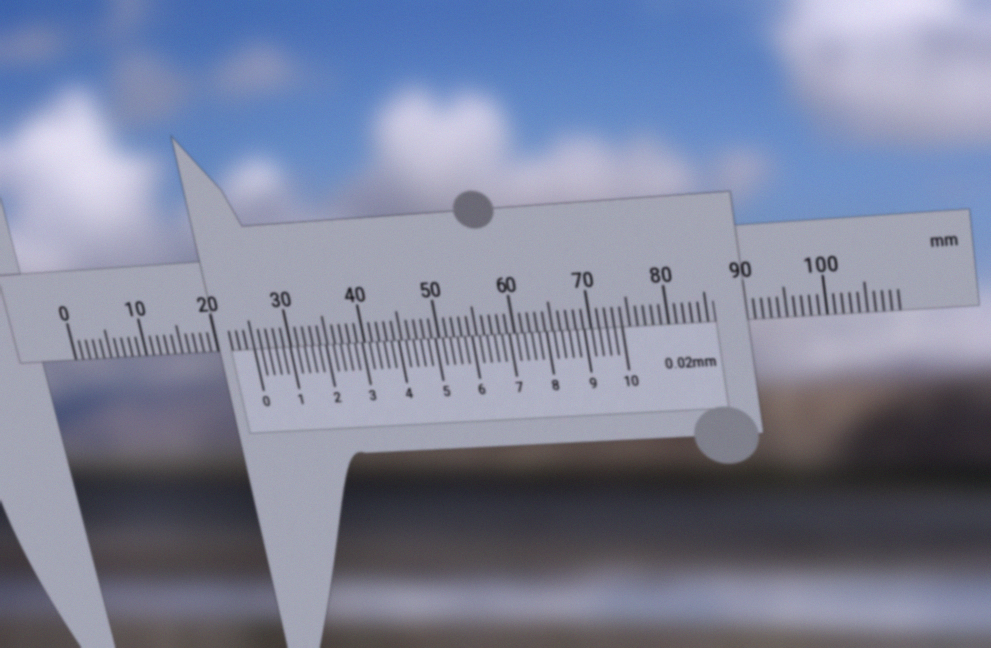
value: {"value": 25.0, "unit": "mm"}
